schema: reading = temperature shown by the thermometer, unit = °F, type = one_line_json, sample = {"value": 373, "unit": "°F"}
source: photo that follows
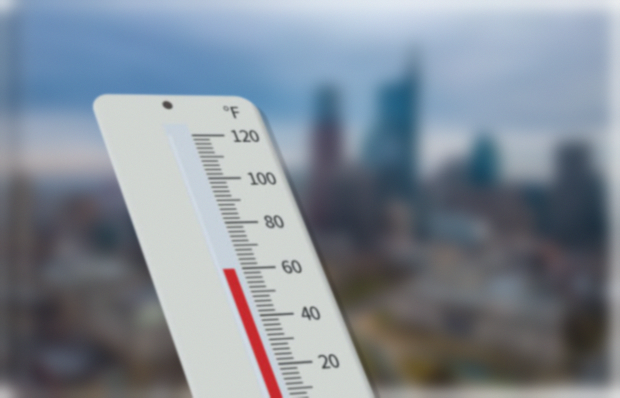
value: {"value": 60, "unit": "°F"}
